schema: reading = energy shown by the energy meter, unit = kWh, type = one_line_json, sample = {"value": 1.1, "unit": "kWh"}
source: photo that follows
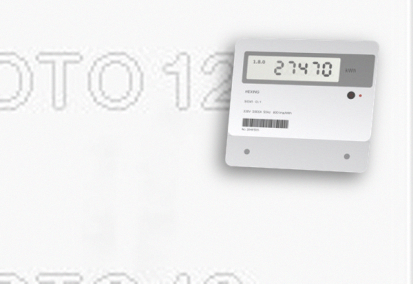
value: {"value": 27470, "unit": "kWh"}
